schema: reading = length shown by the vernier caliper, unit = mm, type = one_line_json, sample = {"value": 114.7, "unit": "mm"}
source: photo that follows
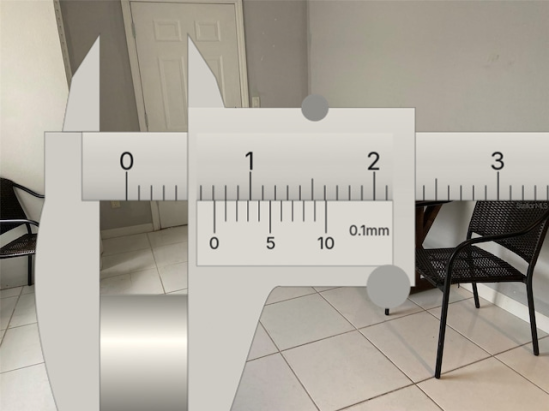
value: {"value": 7.1, "unit": "mm"}
